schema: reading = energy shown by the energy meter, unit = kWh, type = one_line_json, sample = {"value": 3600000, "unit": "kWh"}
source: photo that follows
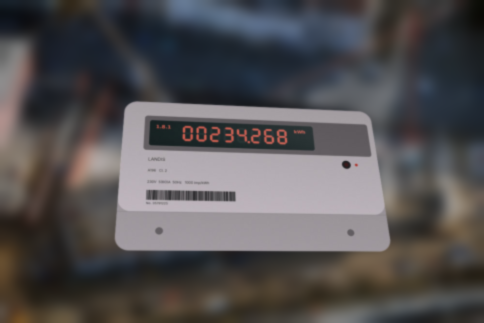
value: {"value": 234.268, "unit": "kWh"}
